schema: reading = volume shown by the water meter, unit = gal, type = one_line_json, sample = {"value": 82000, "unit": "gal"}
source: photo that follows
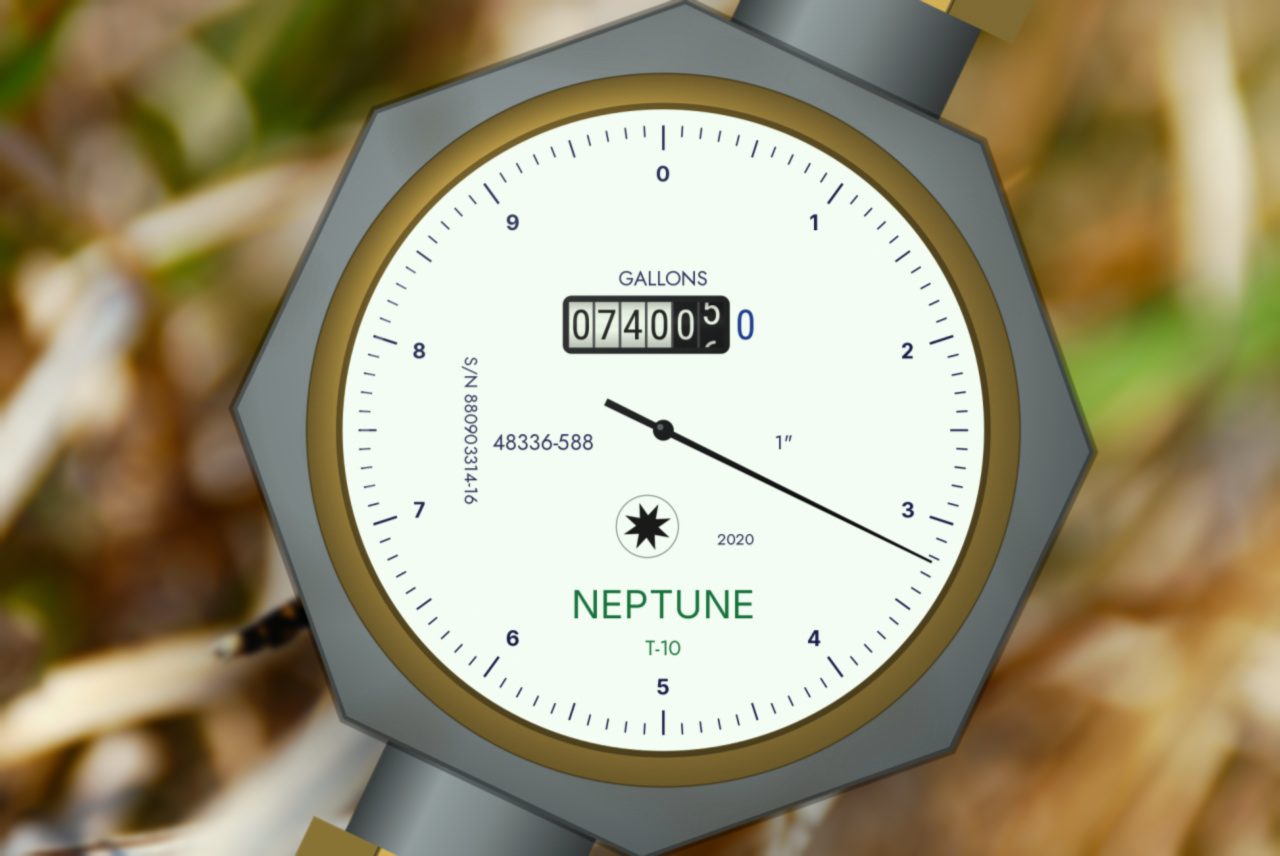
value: {"value": 740053.2, "unit": "gal"}
